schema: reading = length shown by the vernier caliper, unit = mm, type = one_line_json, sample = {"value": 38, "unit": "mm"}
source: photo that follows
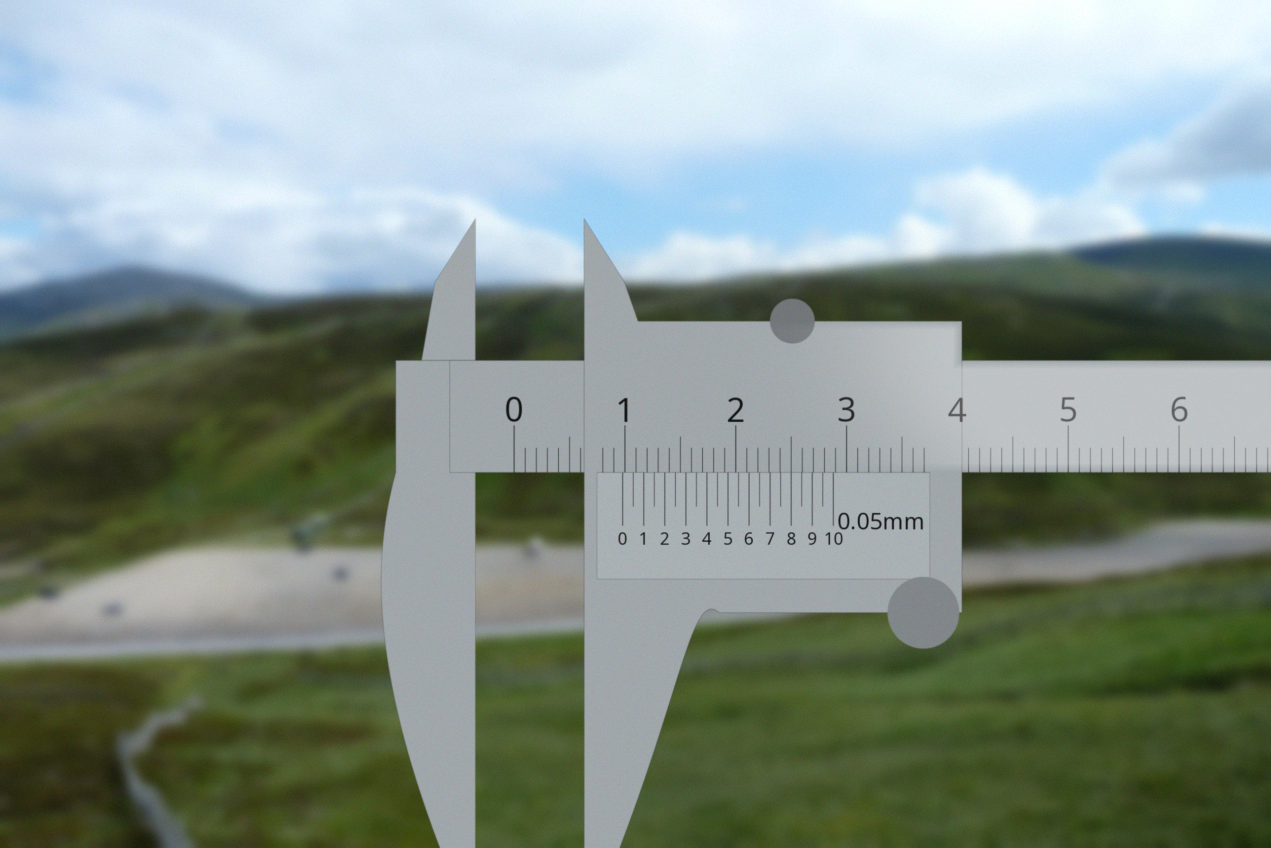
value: {"value": 9.8, "unit": "mm"}
